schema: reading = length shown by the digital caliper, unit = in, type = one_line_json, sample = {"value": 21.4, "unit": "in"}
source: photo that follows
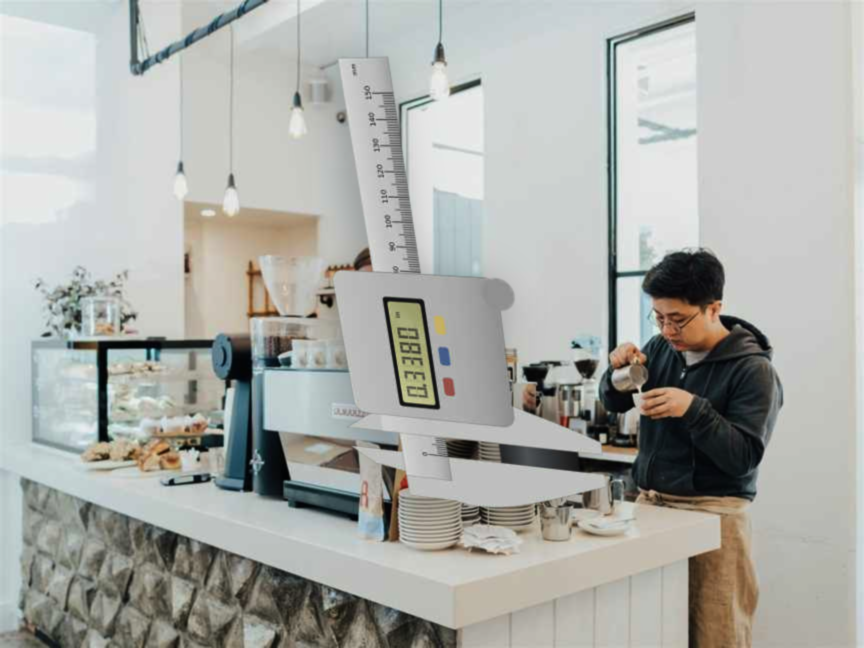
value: {"value": 0.3380, "unit": "in"}
